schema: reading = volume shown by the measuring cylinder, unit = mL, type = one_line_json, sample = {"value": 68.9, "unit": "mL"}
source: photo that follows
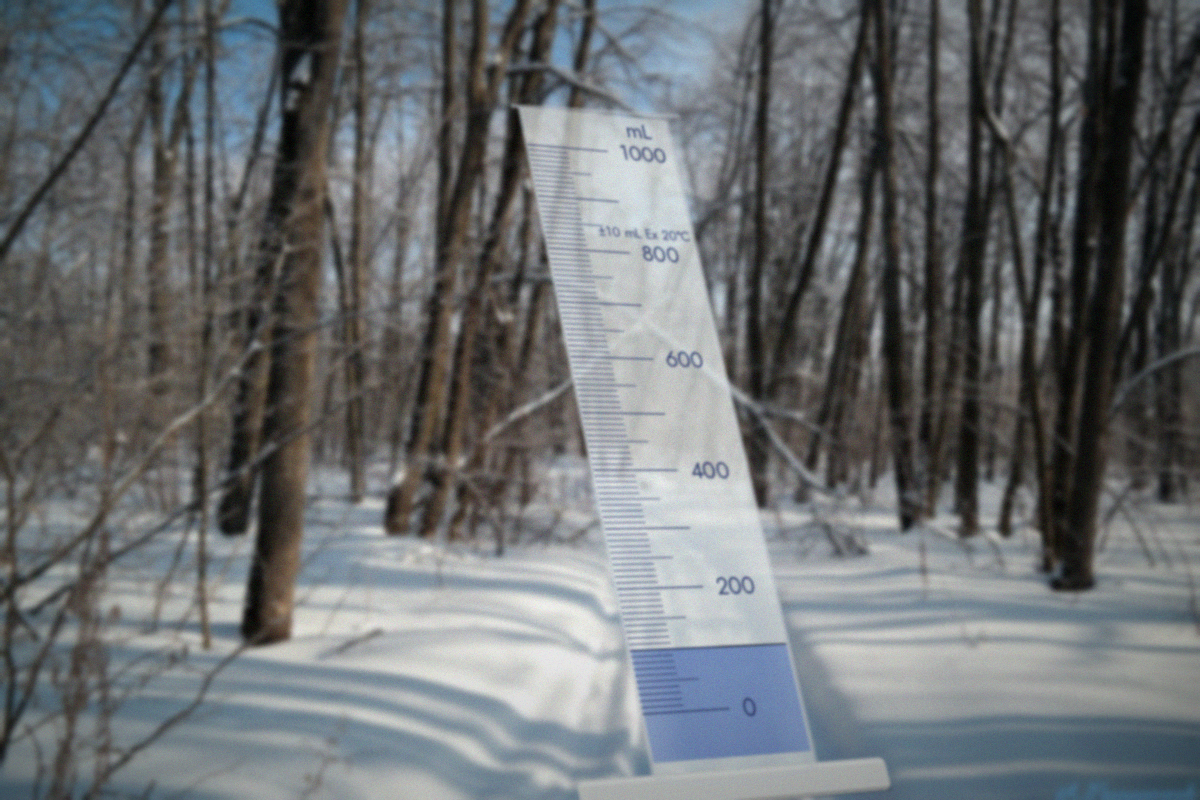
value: {"value": 100, "unit": "mL"}
